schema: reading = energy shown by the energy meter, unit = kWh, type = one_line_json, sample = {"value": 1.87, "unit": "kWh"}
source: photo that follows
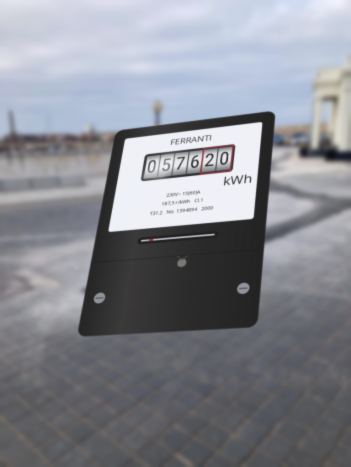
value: {"value": 576.20, "unit": "kWh"}
